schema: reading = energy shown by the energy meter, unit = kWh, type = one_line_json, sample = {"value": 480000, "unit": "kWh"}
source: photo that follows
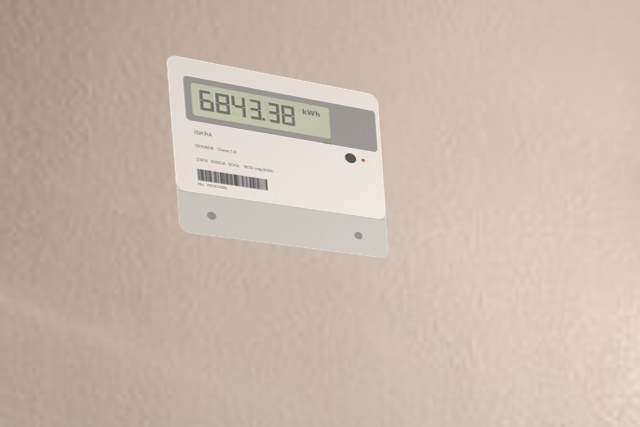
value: {"value": 6843.38, "unit": "kWh"}
